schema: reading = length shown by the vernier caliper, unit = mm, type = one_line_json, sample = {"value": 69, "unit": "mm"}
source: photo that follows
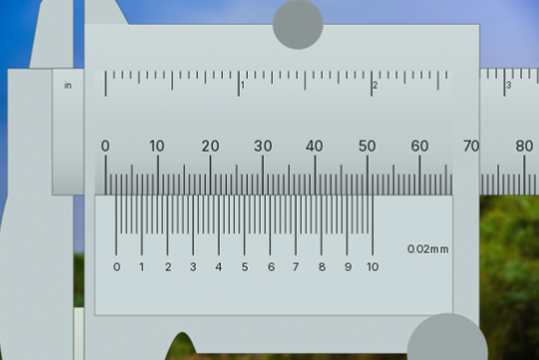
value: {"value": 2.0, "unit": "mm"}
